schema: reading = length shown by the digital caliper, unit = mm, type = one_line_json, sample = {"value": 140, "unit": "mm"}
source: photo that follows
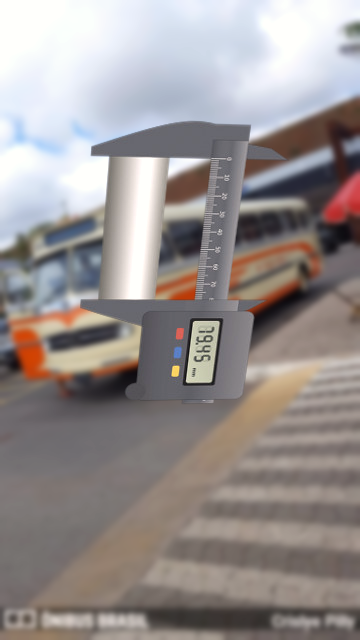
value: {"value": 79.45, "unit": "mm"}
